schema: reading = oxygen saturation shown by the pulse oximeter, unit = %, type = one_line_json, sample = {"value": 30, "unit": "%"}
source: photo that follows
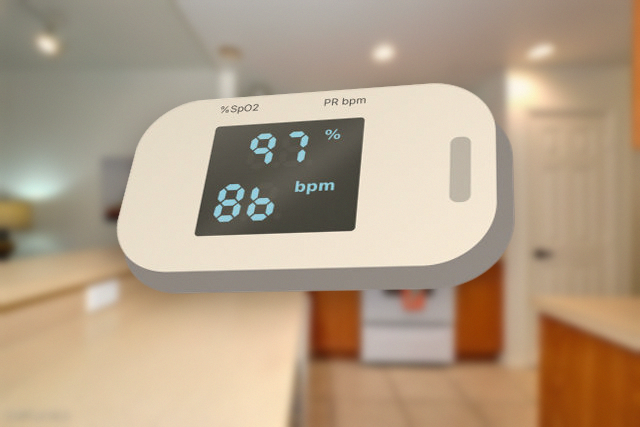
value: {"value": 97, "unit": "%"}
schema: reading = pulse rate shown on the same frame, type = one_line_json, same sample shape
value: {"value": 86, "unit": "bpm"}
